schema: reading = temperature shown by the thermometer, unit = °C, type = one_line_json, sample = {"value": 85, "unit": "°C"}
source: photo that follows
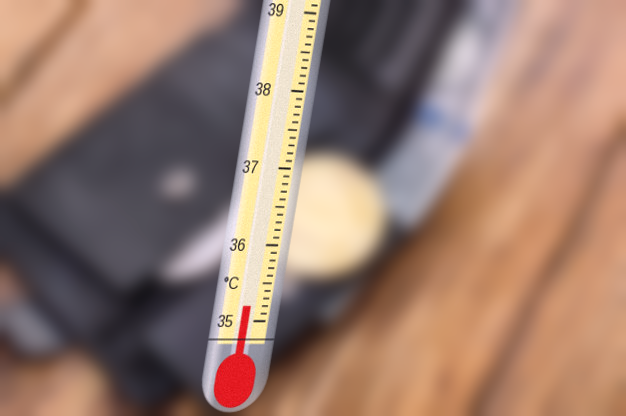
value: {"value": 35.2, "unit": "°C"}
